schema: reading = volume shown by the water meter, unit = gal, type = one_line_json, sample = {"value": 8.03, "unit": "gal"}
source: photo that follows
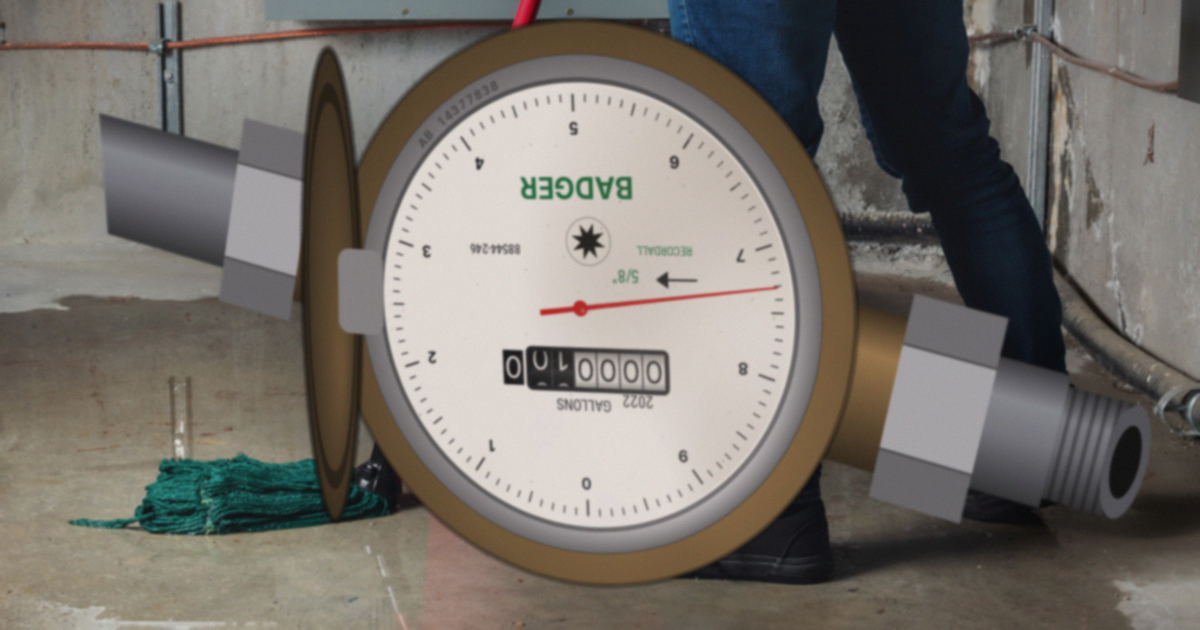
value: {"value": 97.3, "unit": "gal"}
